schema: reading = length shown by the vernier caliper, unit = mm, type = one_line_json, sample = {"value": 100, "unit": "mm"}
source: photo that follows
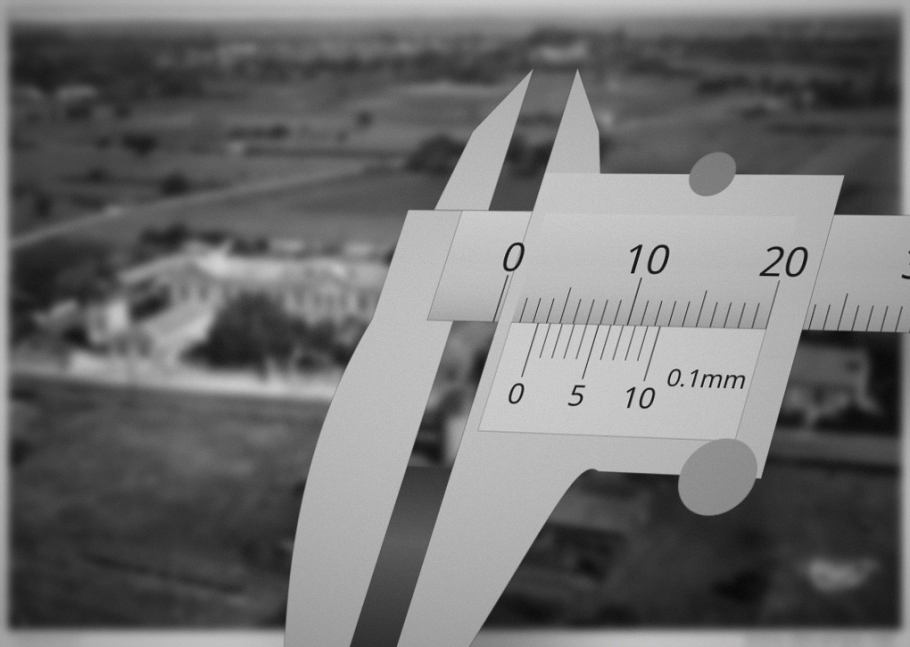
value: {"value": 3.4, "unit": "mm"}
